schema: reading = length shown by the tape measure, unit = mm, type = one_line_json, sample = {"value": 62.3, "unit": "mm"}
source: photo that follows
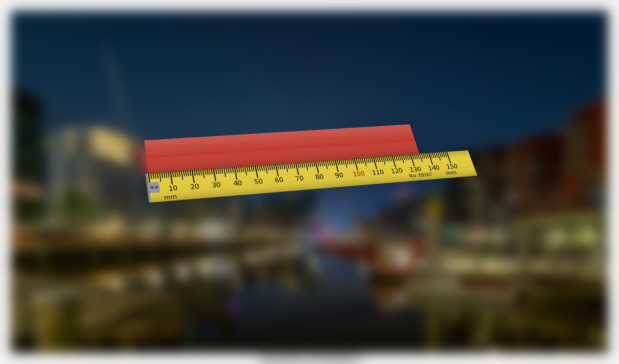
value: {"value": 135, "unit": "mm"}
